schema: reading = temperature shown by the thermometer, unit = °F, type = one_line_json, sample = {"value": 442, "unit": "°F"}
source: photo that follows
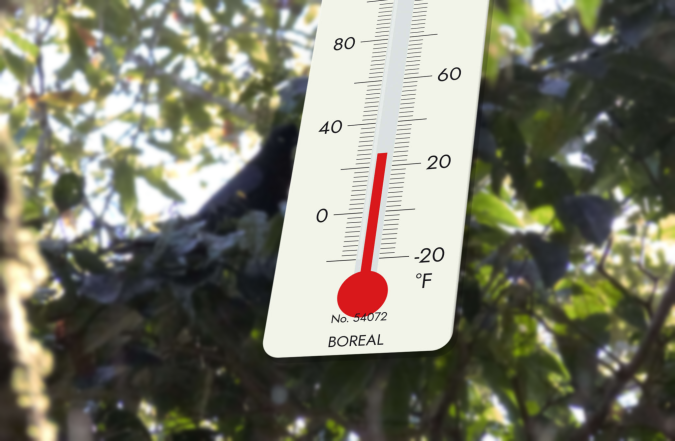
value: {"value": 26, "unit": "°F"}
